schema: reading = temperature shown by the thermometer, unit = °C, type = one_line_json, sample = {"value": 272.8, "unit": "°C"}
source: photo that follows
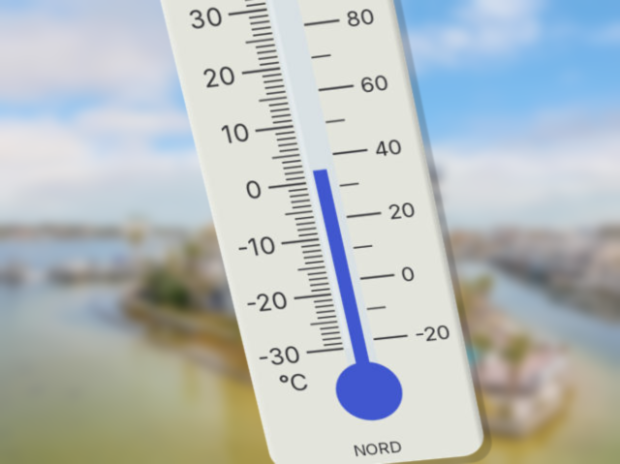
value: {"value": 2, "unit": "°C"}
